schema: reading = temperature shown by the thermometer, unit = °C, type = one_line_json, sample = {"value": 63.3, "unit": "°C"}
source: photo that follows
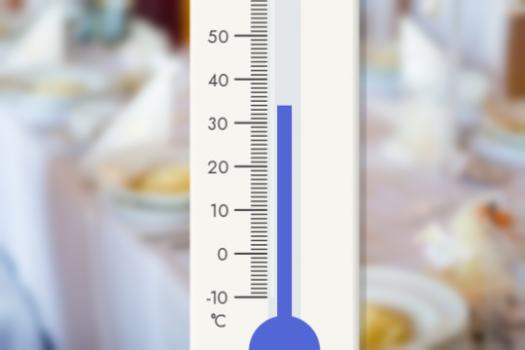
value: {"value": 34, "unit": "°C"}
